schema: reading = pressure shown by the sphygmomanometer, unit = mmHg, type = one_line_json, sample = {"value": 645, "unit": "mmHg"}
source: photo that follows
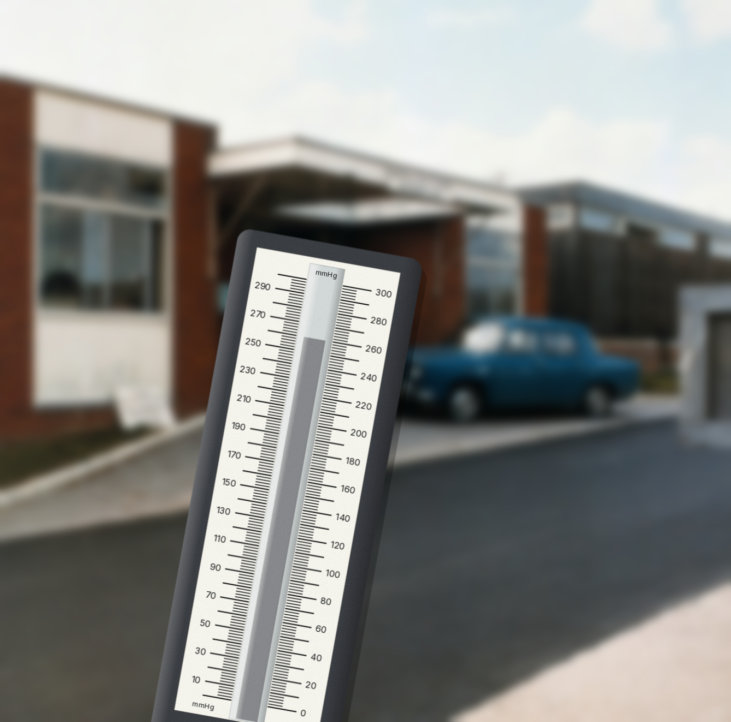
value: {"value": 260, "unit": "mmHg"}
